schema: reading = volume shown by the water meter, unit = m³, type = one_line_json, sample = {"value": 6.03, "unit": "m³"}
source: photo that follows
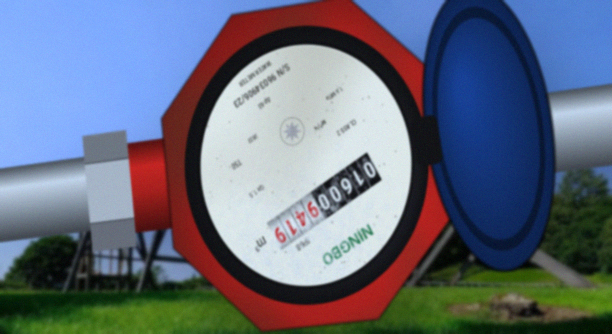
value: {"value": 1600.9419, "unit": "m³"}
